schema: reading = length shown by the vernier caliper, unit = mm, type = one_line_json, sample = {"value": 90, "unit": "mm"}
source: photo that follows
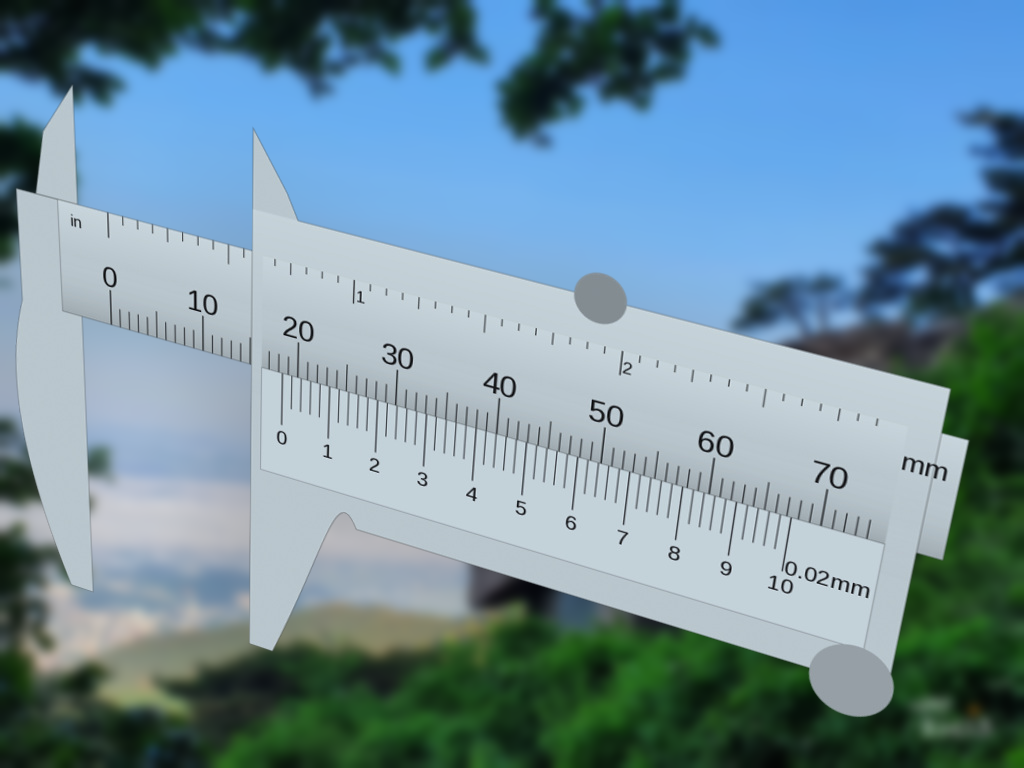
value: {"value": 18.4, "unit": "mm"}
